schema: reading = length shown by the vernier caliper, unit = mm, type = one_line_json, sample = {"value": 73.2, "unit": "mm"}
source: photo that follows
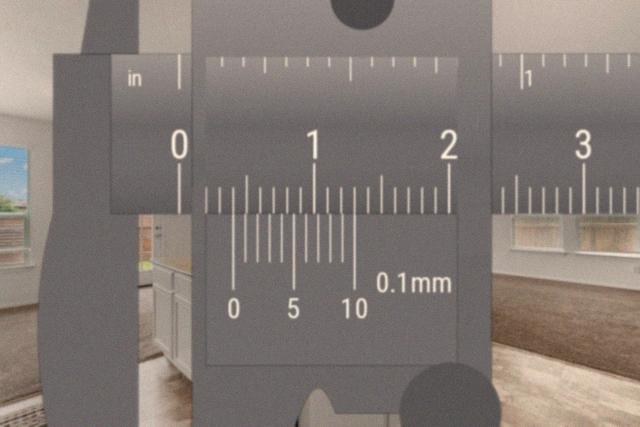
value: {"value": 4.0, "unit": "mm"}
